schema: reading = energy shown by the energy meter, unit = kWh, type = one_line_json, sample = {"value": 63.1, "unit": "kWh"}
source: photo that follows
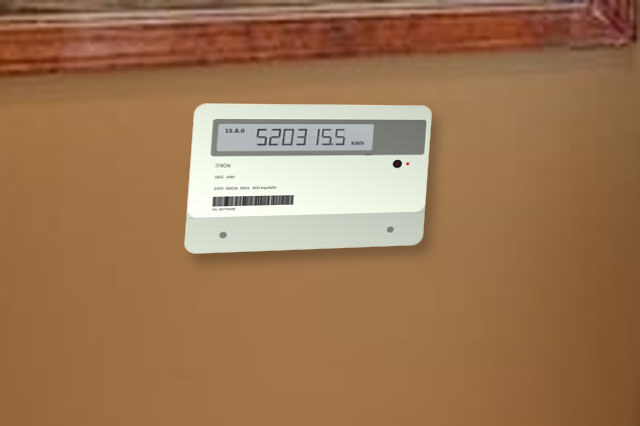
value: {"value": 520315.5, "unit": "kWh"}
